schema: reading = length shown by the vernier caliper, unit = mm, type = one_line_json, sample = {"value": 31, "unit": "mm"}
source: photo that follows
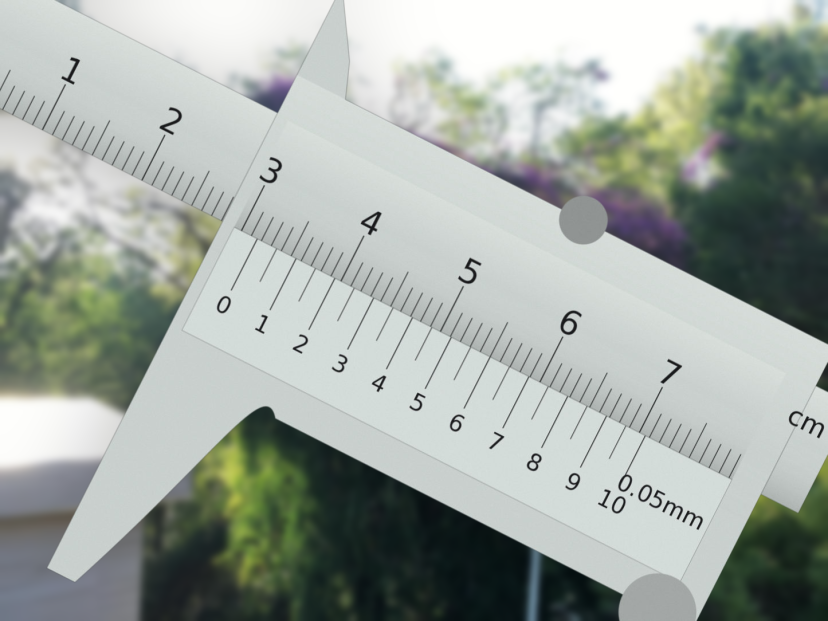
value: {"value": 31.6, "unit": "mm"}
